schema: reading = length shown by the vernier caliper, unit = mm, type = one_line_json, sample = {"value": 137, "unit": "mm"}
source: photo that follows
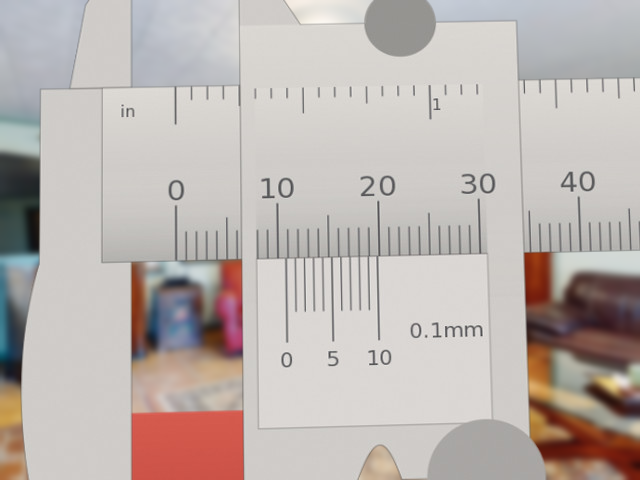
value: {"value": 10.8, "unit": "mm"}
